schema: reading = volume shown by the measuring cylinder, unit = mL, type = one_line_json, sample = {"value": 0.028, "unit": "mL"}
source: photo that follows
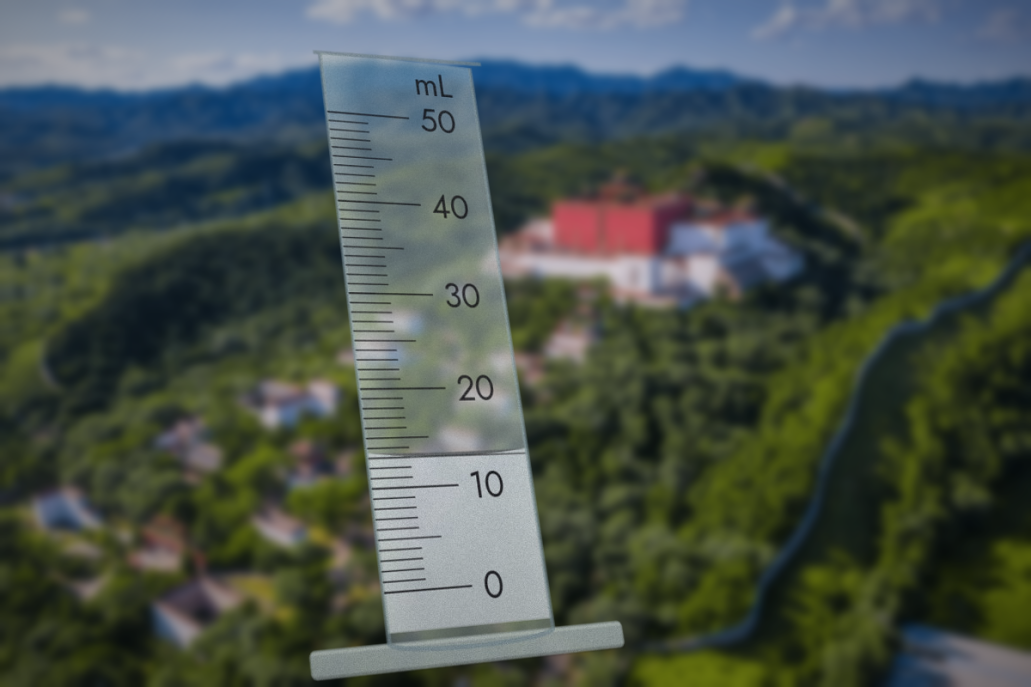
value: {"value": 13, "unit": "mL"}
